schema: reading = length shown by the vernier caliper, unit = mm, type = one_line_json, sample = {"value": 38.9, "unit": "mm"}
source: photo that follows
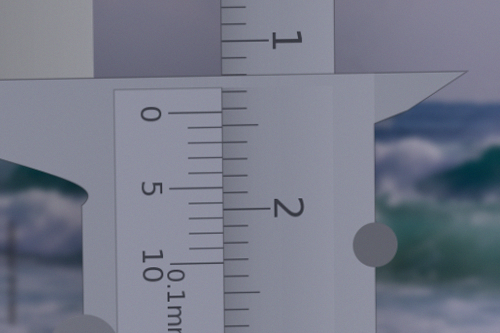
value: {"value": 14.2, "unit": "mm"}
